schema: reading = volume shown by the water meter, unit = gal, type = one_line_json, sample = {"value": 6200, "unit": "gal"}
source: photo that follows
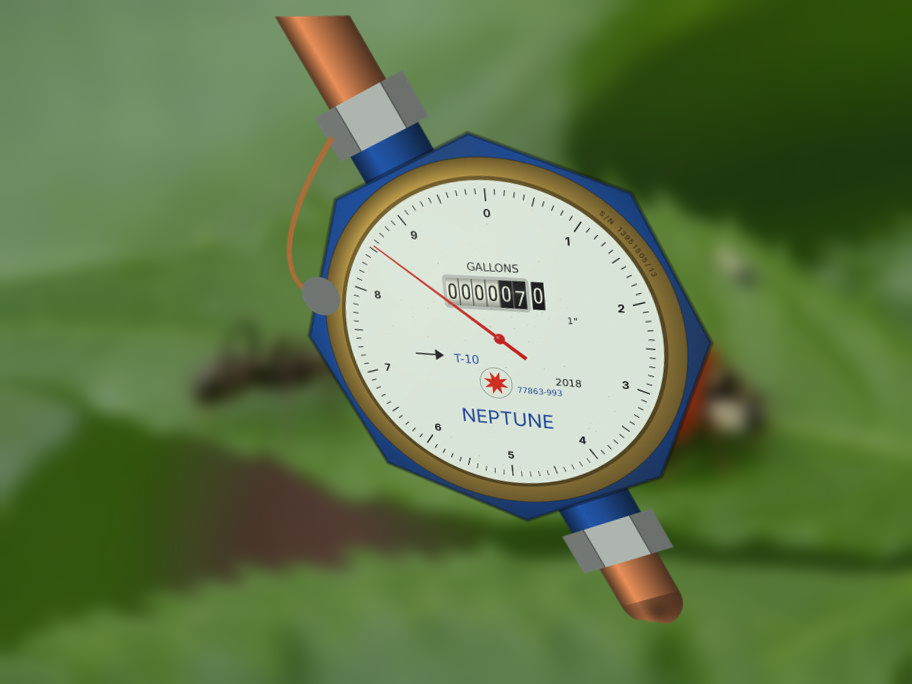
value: {"value": 68.5, "unit": "gal"}
